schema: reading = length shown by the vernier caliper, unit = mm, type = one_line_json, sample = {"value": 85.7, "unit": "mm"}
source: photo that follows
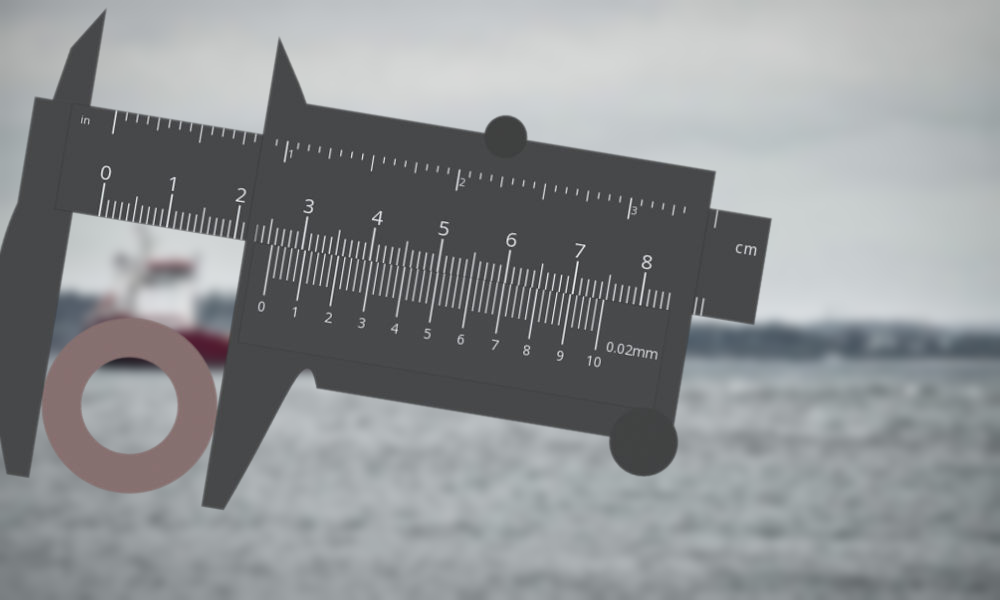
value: {"value": 25.6, "unit": "mm"}
